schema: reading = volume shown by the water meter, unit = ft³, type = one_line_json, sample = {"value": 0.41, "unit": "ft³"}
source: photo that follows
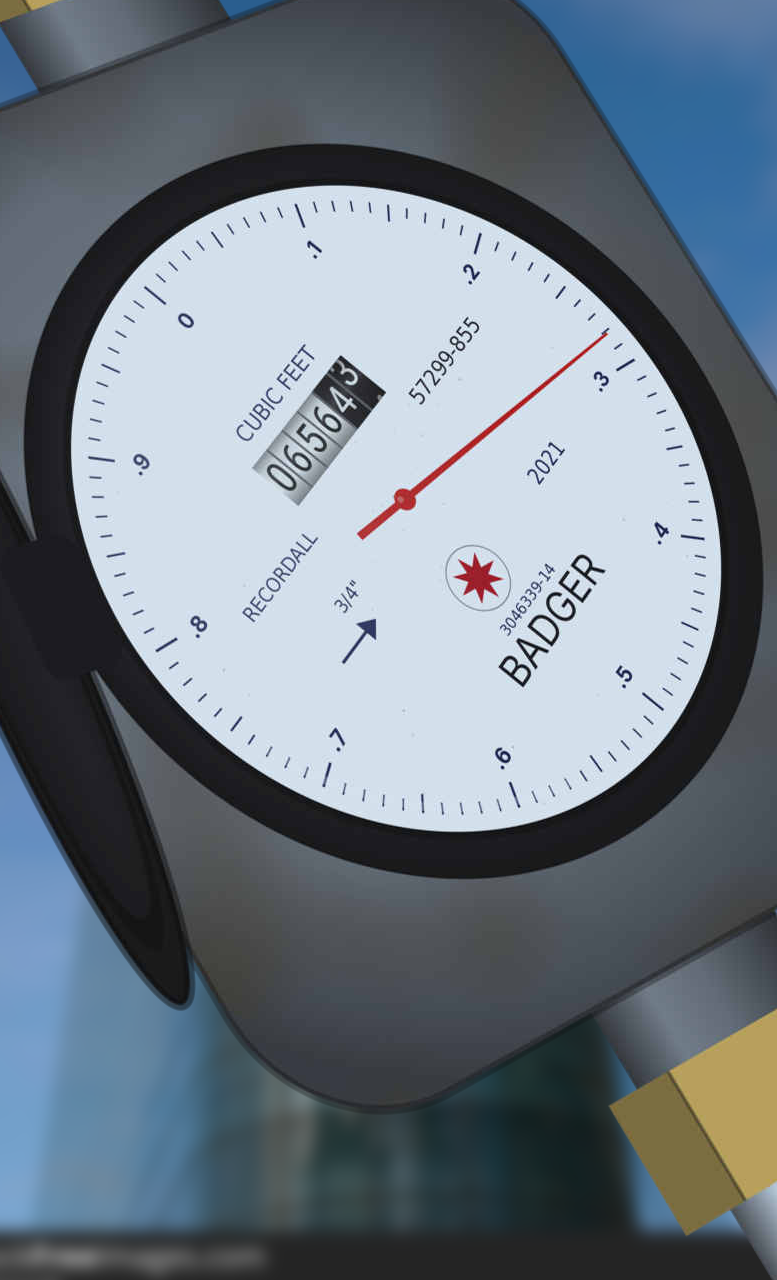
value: {"value": 65643.28, "unit": "ft³"}
